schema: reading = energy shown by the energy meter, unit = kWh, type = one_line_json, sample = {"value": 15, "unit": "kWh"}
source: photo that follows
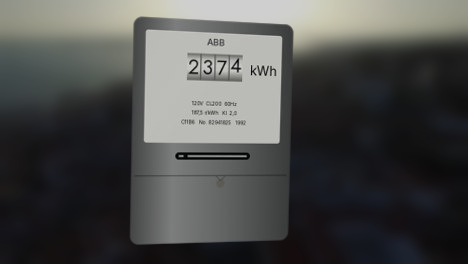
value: {"value": 2374, "unit": "kWh"}
